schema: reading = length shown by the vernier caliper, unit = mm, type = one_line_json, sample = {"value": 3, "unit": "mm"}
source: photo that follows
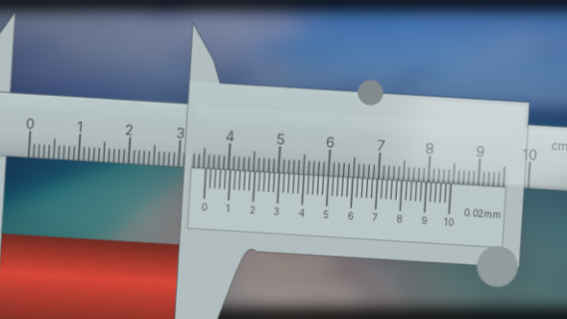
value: {"value": 35.5, "unit": "mm"}
